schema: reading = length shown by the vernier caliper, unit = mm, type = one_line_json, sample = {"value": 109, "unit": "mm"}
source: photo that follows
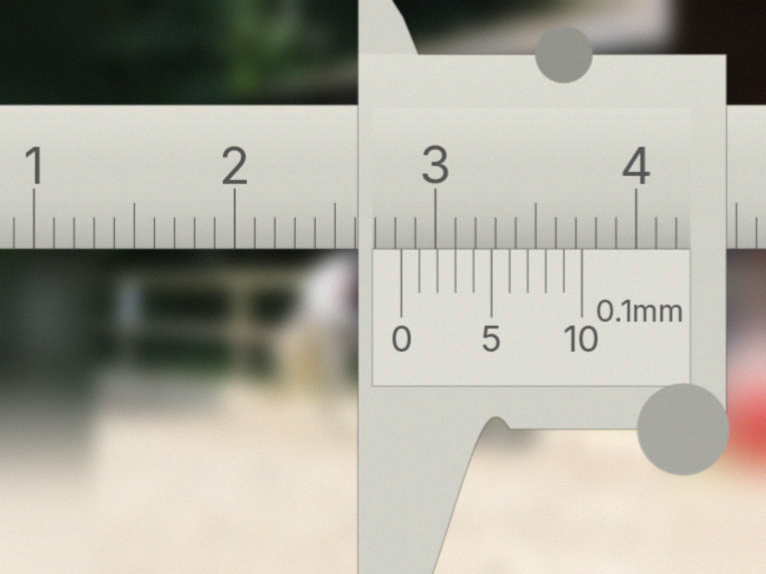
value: {"value": 28.3, "unit": "mm"}
